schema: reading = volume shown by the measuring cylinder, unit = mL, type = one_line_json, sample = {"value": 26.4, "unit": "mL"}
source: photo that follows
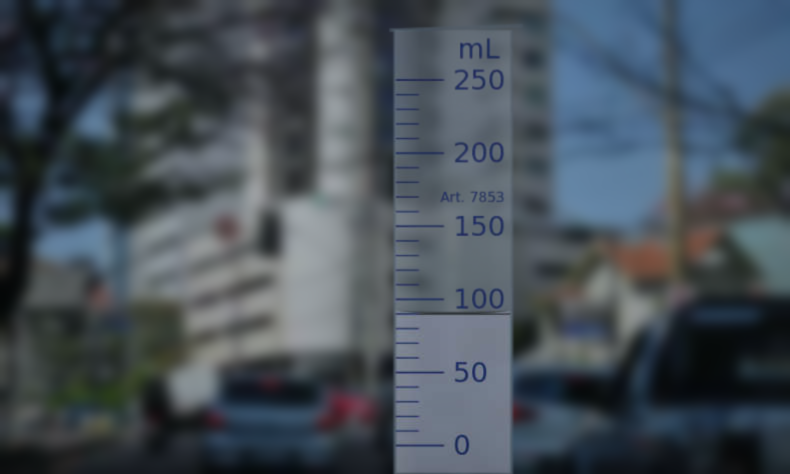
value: {"value": 90, "unit": "mL"}
